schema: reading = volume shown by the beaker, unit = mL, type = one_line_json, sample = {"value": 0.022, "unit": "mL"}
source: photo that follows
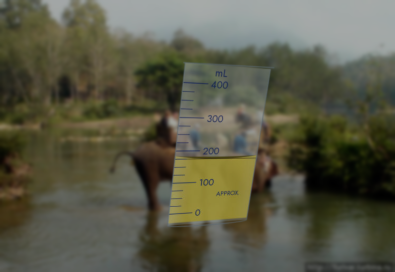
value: {"value": 175, "unit": "mL"}
